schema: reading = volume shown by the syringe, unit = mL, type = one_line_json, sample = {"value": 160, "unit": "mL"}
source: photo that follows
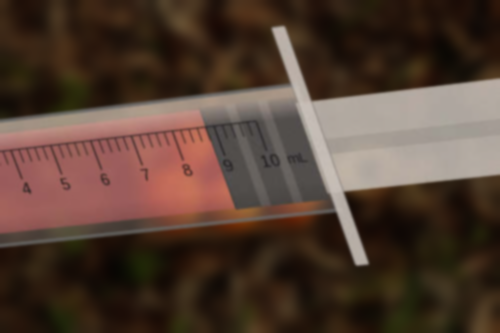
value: {"value": 8.8, "unit": "mL"}
